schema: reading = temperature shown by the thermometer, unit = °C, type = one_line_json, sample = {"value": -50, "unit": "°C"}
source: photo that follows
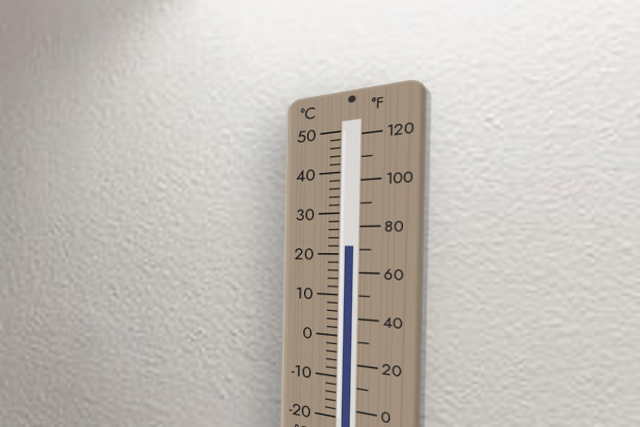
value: {"value": 22, "unit": "°C"}
